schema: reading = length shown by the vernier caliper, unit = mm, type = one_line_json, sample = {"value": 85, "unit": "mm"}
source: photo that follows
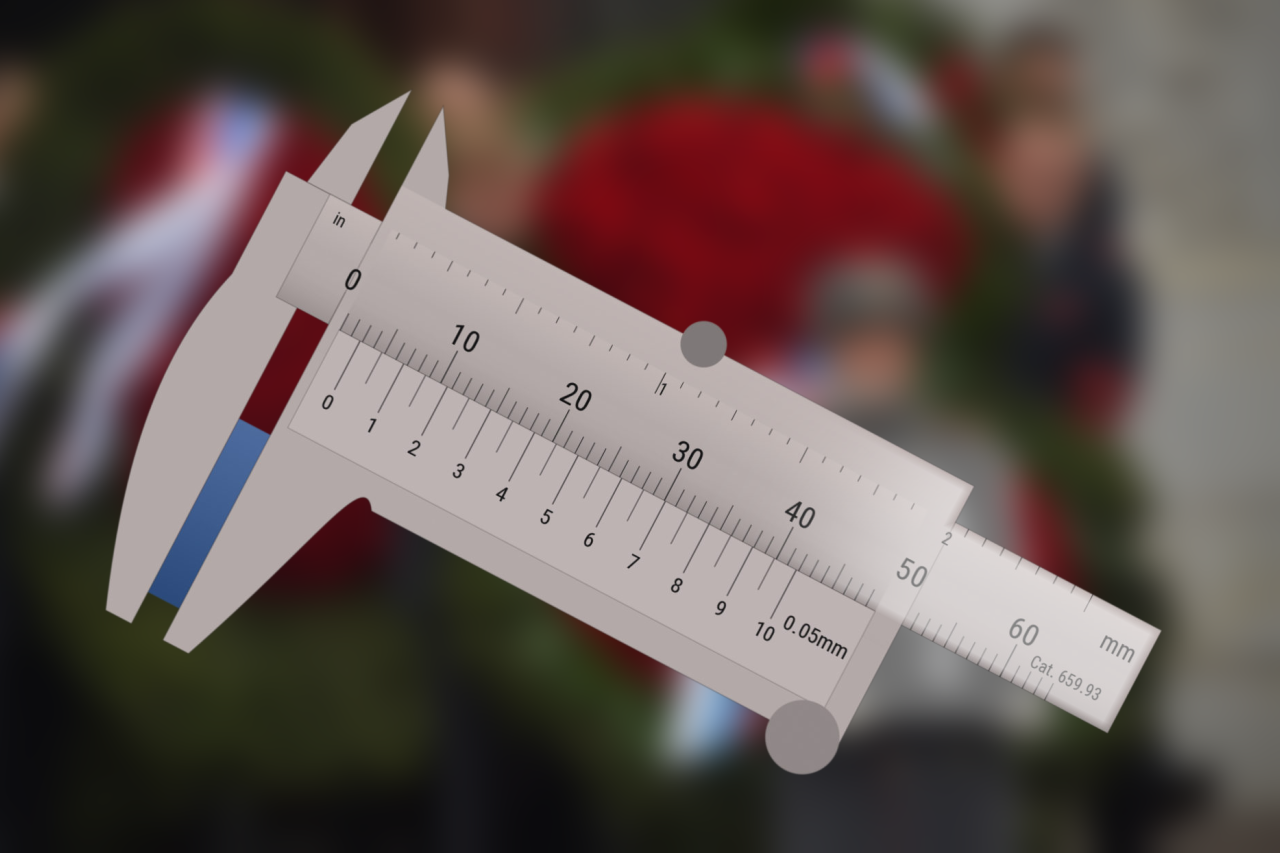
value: {"value": 2.8, "unit": "mm"}
